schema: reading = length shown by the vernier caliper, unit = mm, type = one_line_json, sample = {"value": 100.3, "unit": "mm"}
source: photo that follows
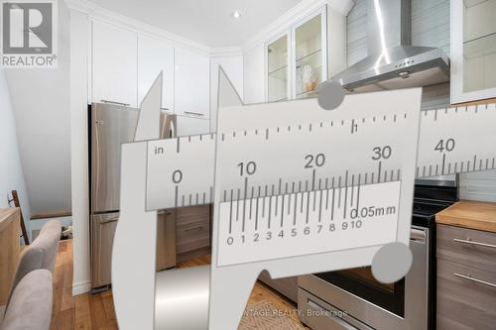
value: {"value": 8.0, "unit": "mm"}
